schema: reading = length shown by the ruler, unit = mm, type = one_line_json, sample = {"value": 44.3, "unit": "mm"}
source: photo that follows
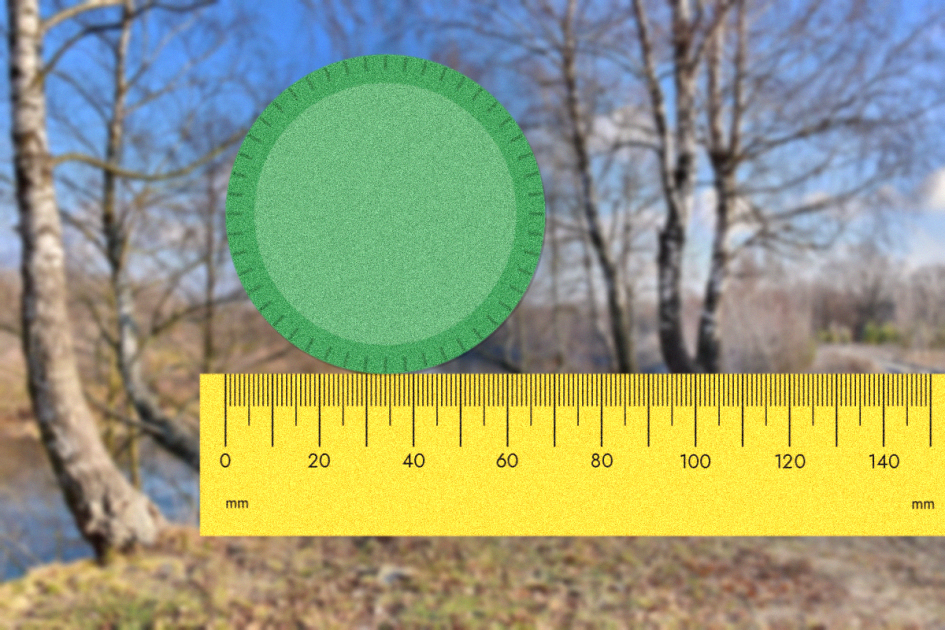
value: {"value": 68, "unit": "mm"}
